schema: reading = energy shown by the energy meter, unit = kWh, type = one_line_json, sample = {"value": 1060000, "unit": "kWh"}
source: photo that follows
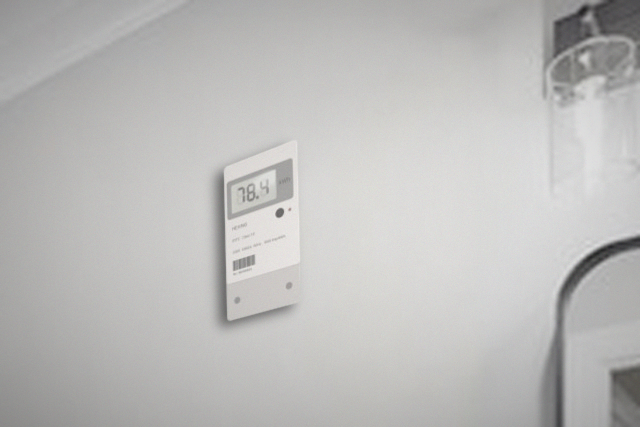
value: {"value": 78.4, "unit": "kWh"}
